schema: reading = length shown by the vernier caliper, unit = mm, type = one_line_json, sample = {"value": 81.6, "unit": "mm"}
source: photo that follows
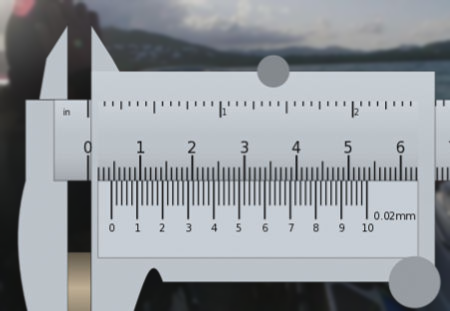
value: {"value": 4.5, "unit": "mm"}
